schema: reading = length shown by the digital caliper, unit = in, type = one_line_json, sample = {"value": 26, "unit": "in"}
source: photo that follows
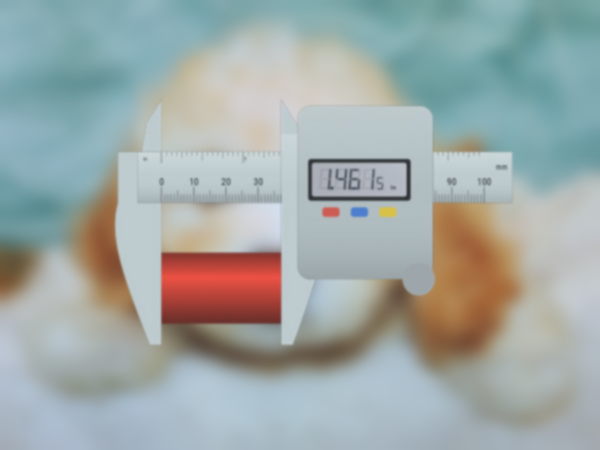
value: {"value": 1.4615, "unit": "in"}
